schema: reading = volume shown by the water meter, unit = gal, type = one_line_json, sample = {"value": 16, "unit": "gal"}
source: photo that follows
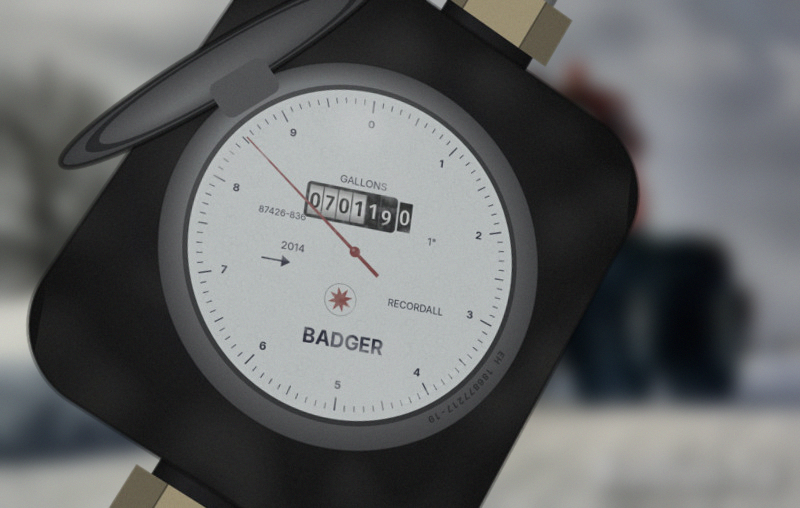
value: {"value": 701188.5, "unit": "gal"}
